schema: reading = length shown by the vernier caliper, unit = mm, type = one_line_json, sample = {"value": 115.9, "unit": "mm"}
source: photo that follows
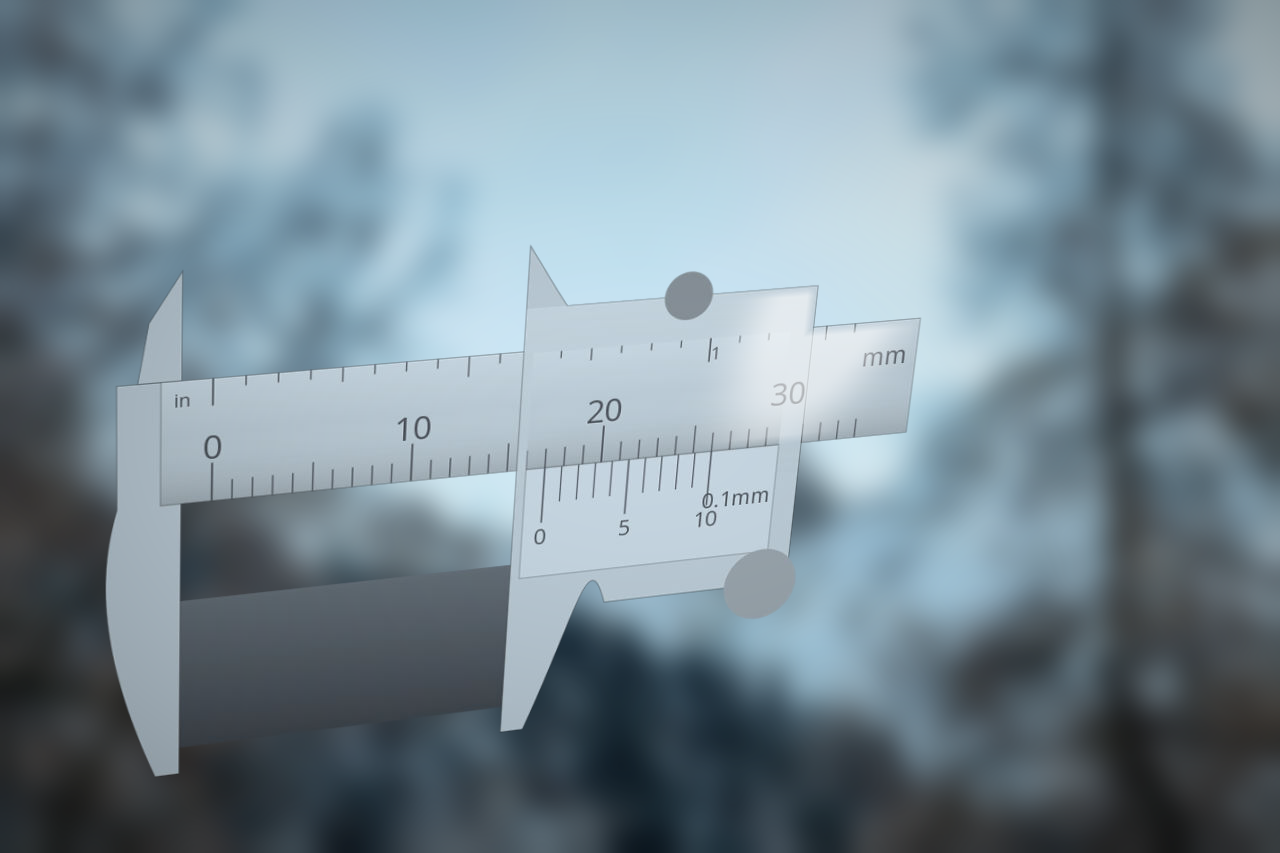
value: {"value": 17.0, "unit": "mm"}
